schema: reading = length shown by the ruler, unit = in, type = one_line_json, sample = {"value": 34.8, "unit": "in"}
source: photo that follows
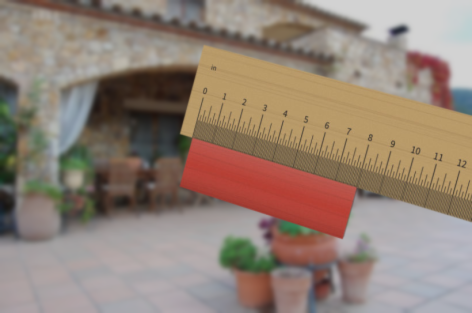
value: {"value": 8, "unit": "in"}
